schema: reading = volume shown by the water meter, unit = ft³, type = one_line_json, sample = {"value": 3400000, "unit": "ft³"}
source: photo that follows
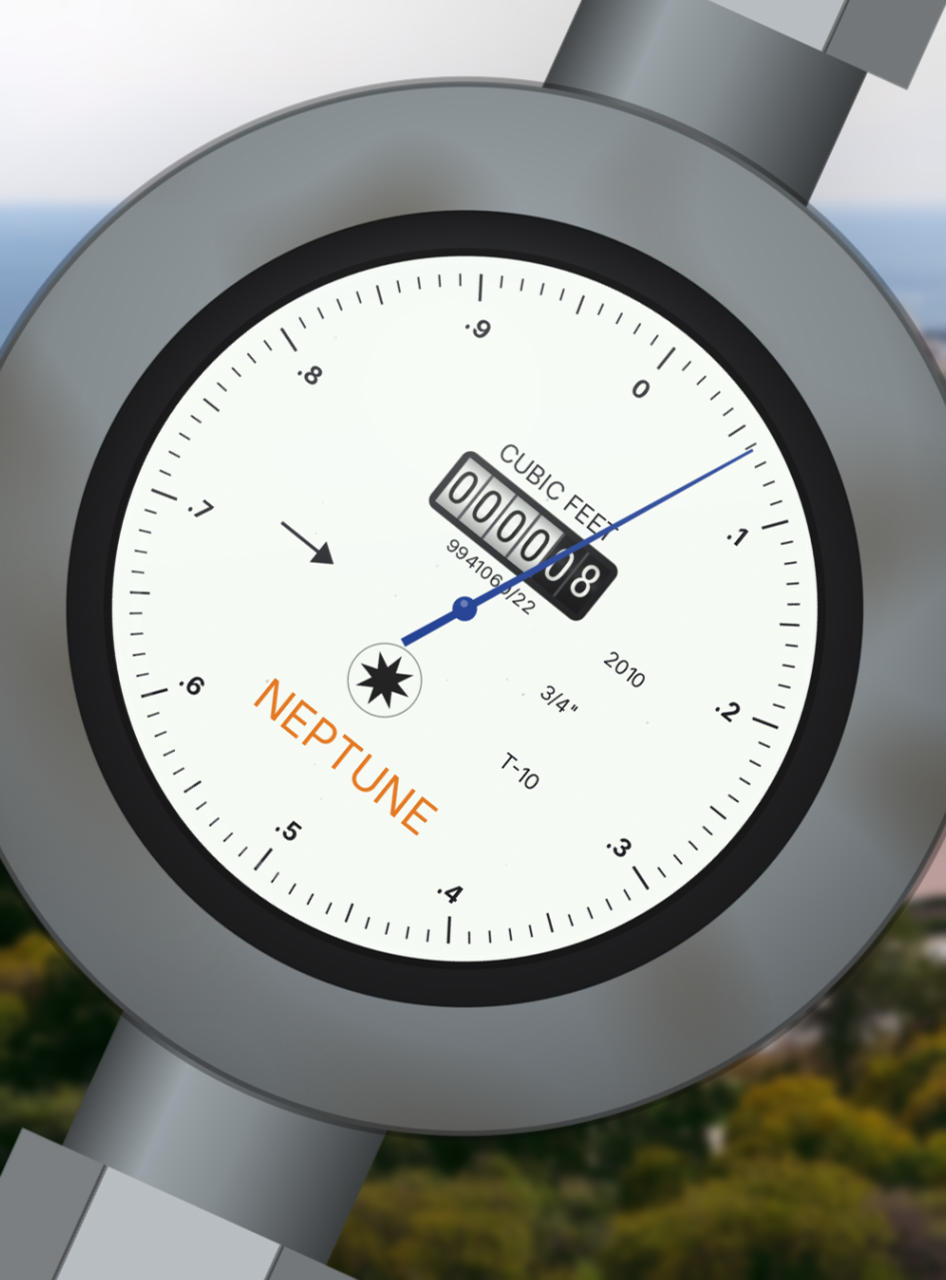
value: {"value": 8.06, "unit": "ft³"}
